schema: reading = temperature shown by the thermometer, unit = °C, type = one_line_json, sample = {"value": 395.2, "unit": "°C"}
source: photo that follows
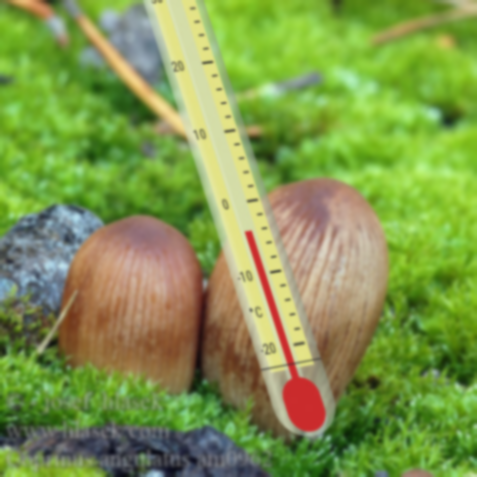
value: {"value": -4, "unit": "°C"}
